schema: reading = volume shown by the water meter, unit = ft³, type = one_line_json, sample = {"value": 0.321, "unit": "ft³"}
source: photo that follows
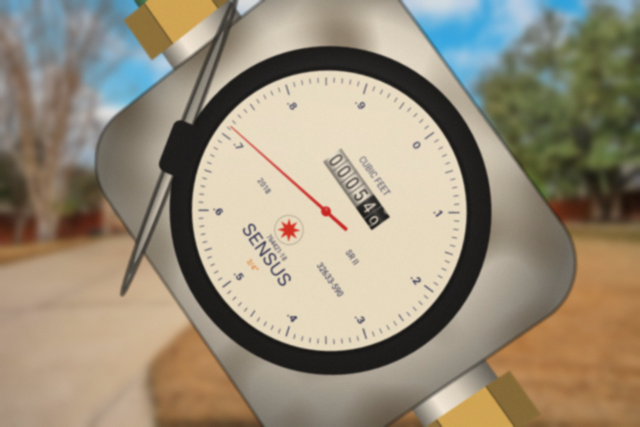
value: {"value": 548.71, "unit": "ft³"}
